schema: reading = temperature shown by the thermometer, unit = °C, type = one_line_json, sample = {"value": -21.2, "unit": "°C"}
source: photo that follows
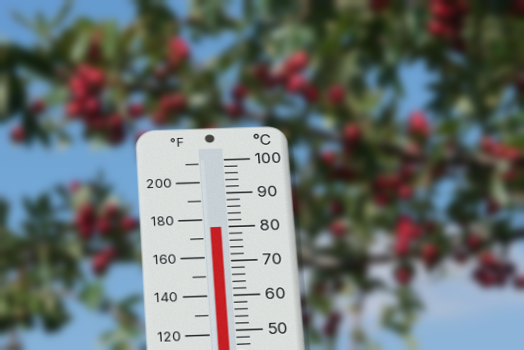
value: {"value": 80, "unit": "°C"}
